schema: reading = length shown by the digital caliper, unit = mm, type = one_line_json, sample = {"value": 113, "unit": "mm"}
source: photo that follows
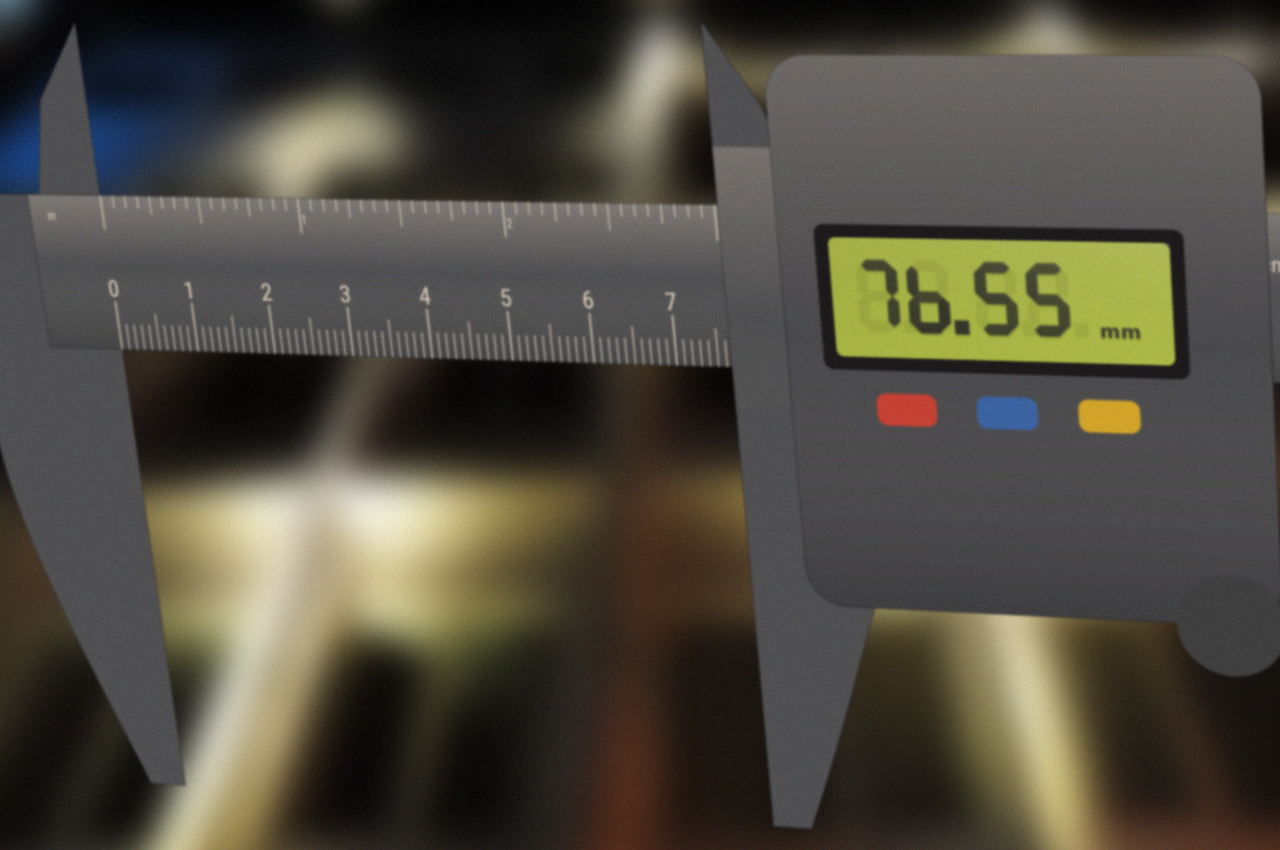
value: {"value": 76.55, "unit": "mm"}
